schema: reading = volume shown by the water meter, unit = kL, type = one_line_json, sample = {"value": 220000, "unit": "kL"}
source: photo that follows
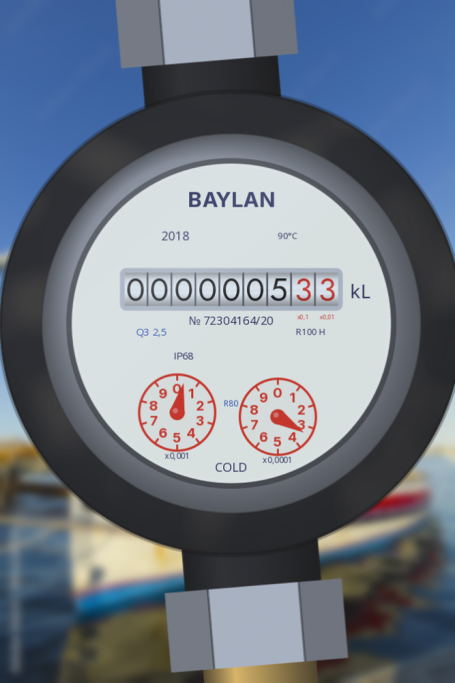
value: {"value": 5.3303, "unit": "kL"}
